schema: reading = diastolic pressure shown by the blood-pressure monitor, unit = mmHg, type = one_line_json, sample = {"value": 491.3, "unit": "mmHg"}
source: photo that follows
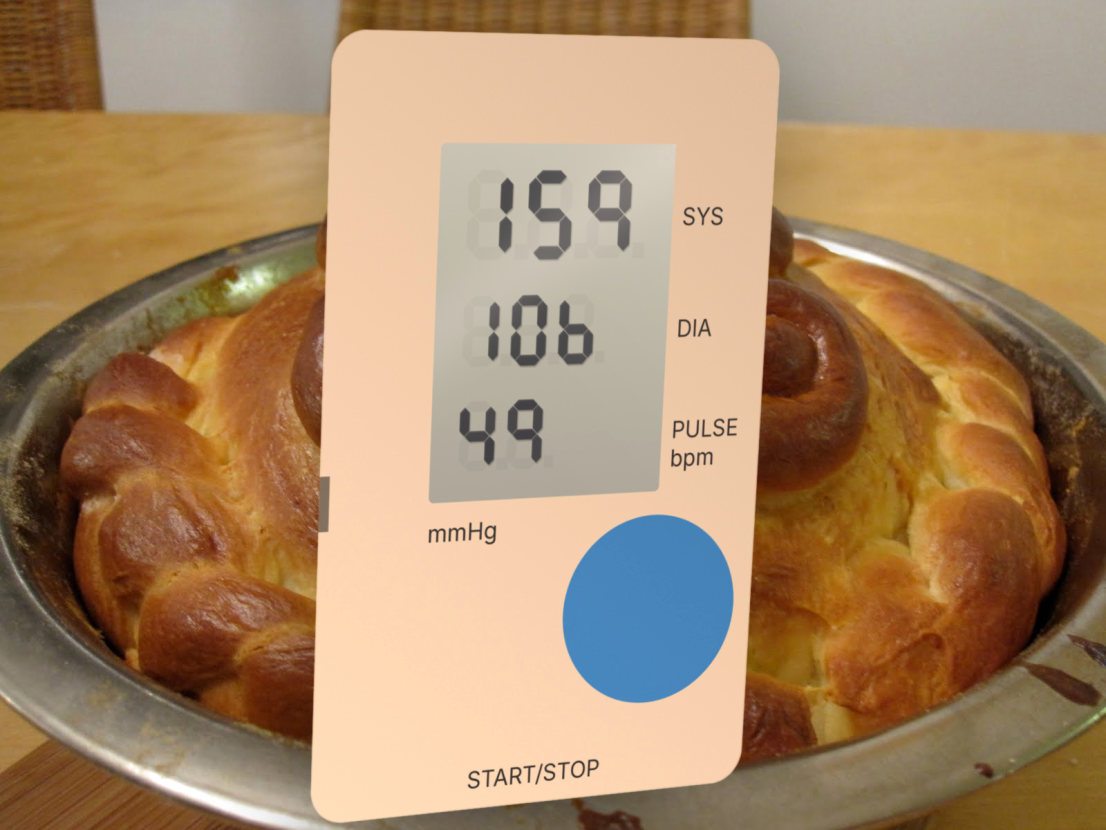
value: {"value": 106, "unit": "mmHg"}
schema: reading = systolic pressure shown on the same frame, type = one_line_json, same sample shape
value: {"value": 159, "unit": "mmHg"}
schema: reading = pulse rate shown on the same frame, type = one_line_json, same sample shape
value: {"value": 49, "unit": "bpm"}
